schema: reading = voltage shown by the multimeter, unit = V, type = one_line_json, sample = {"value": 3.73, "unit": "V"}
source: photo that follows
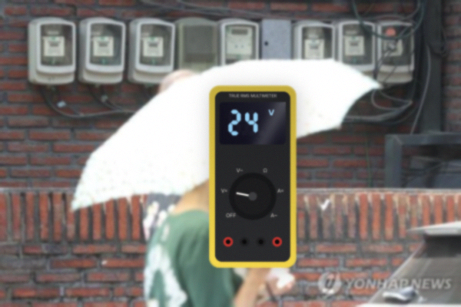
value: {"value": 24, "unit": "V"}
